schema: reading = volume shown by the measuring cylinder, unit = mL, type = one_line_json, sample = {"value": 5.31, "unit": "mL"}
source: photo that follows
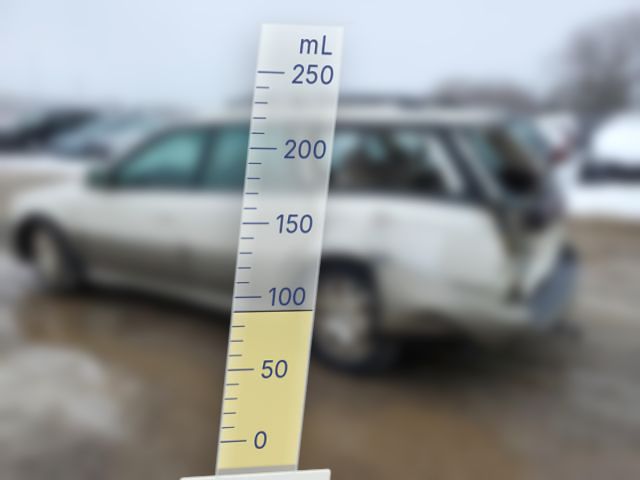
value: {"value": 90, "unit": "mL"}
